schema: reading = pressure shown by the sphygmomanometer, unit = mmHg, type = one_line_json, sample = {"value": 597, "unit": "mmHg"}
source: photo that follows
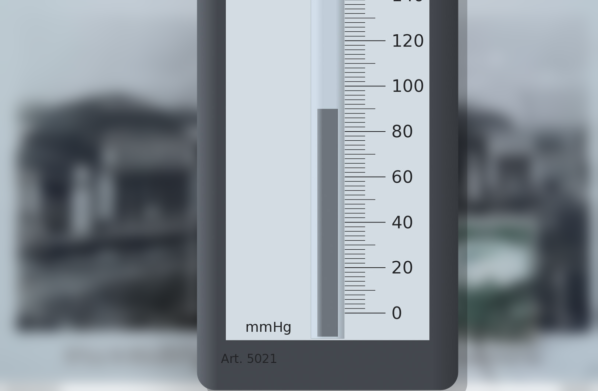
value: {"value": 90, "unit": "mmHg"}
